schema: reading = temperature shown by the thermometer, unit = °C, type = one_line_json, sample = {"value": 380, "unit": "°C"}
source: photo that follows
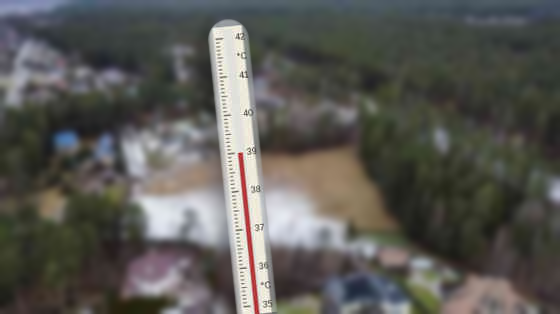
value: {"value": 39, "unit": "°C"}
